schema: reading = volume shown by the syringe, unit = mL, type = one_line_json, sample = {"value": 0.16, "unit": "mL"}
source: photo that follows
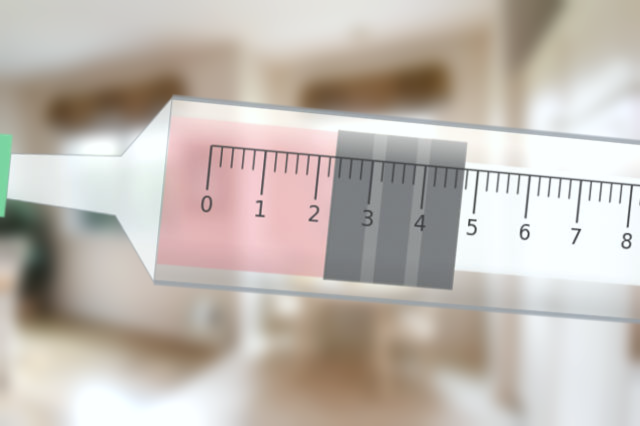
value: {"value": 2.3, "unit": "mL"}
